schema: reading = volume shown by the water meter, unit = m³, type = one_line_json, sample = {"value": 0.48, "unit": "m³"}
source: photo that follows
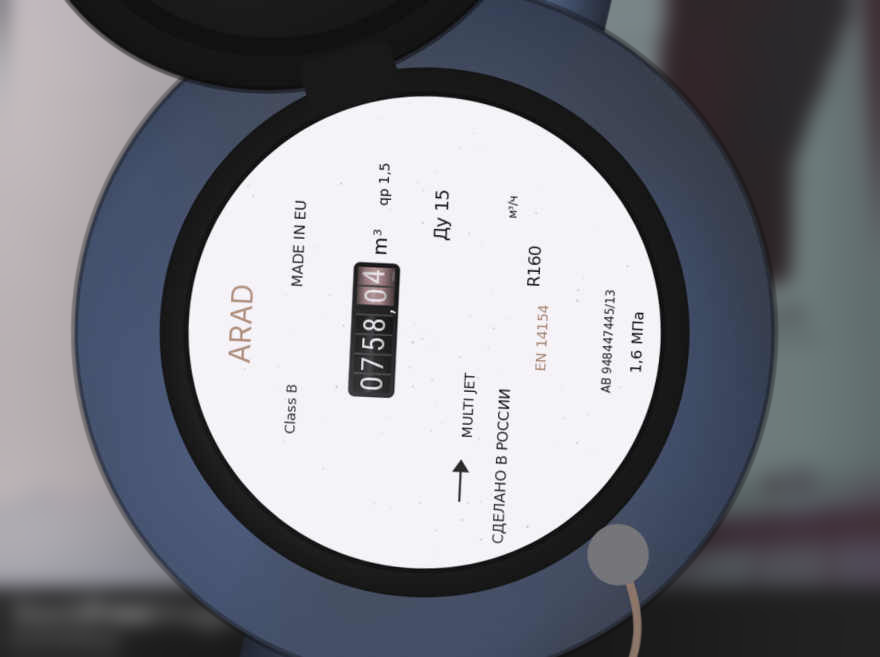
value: {"value": 758.04, "unit": "m³"}
